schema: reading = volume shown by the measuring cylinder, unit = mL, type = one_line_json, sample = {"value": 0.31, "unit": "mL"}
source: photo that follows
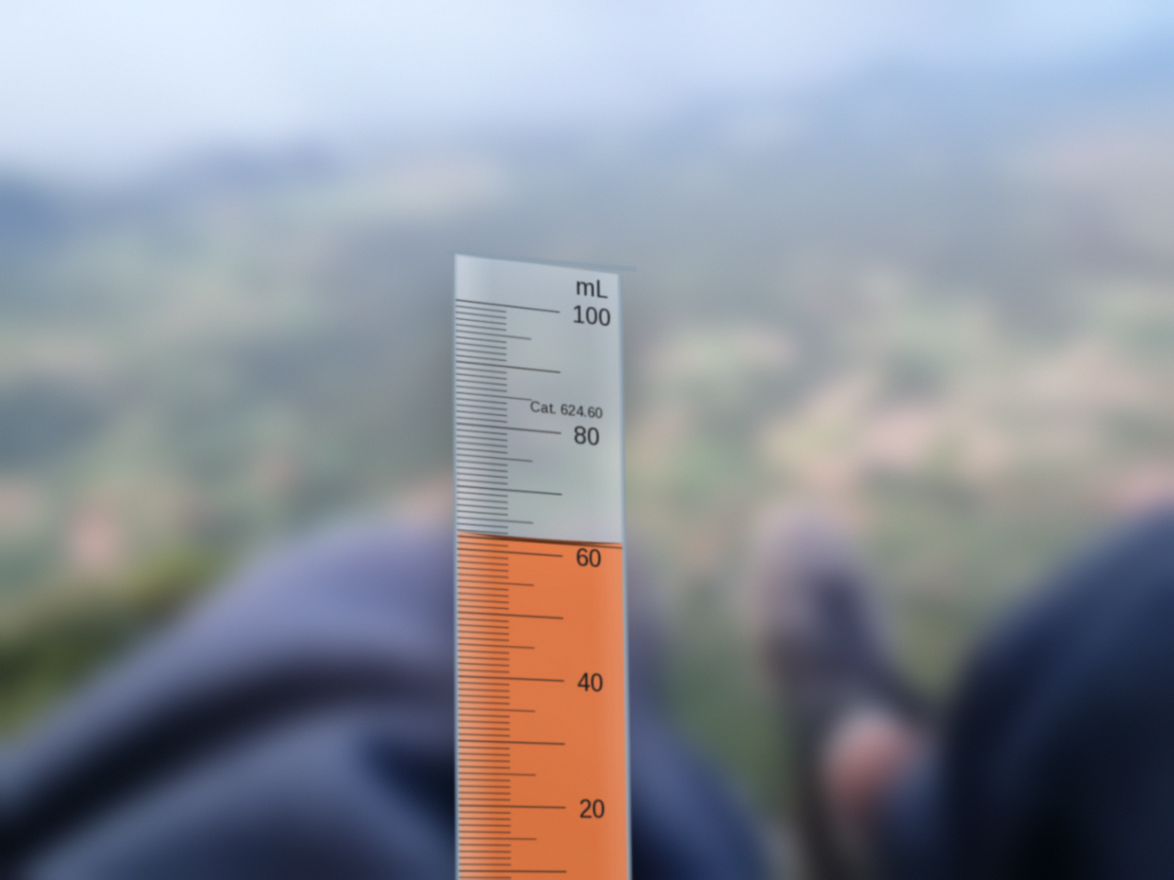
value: {"value": 62, "unit": "mL"}
